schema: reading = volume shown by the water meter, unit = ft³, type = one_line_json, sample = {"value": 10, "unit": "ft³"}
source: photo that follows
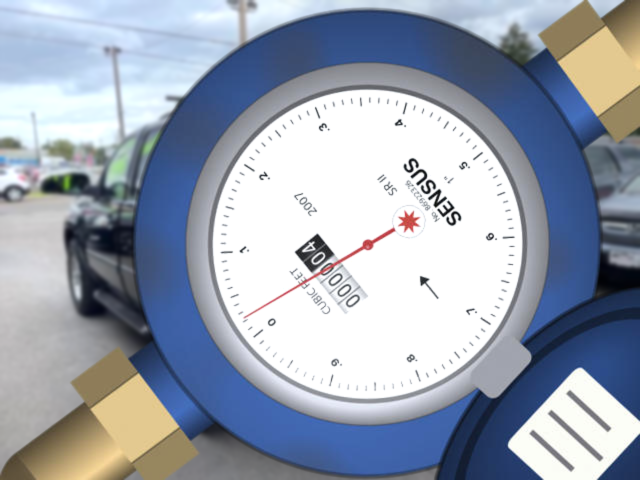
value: {"value": 4.02, "unit": "ft³"}
